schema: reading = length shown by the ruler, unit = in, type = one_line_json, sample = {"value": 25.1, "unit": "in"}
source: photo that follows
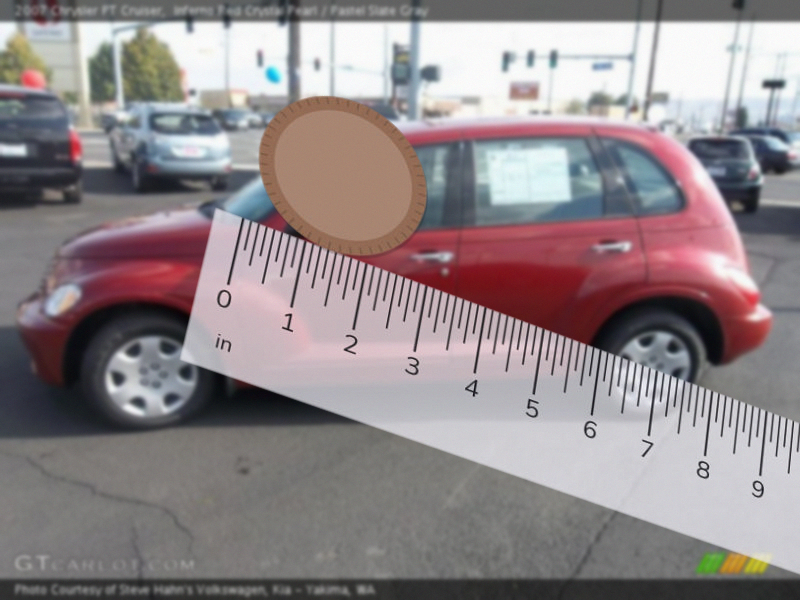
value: {"value": 2.75, "unit": "in"}
